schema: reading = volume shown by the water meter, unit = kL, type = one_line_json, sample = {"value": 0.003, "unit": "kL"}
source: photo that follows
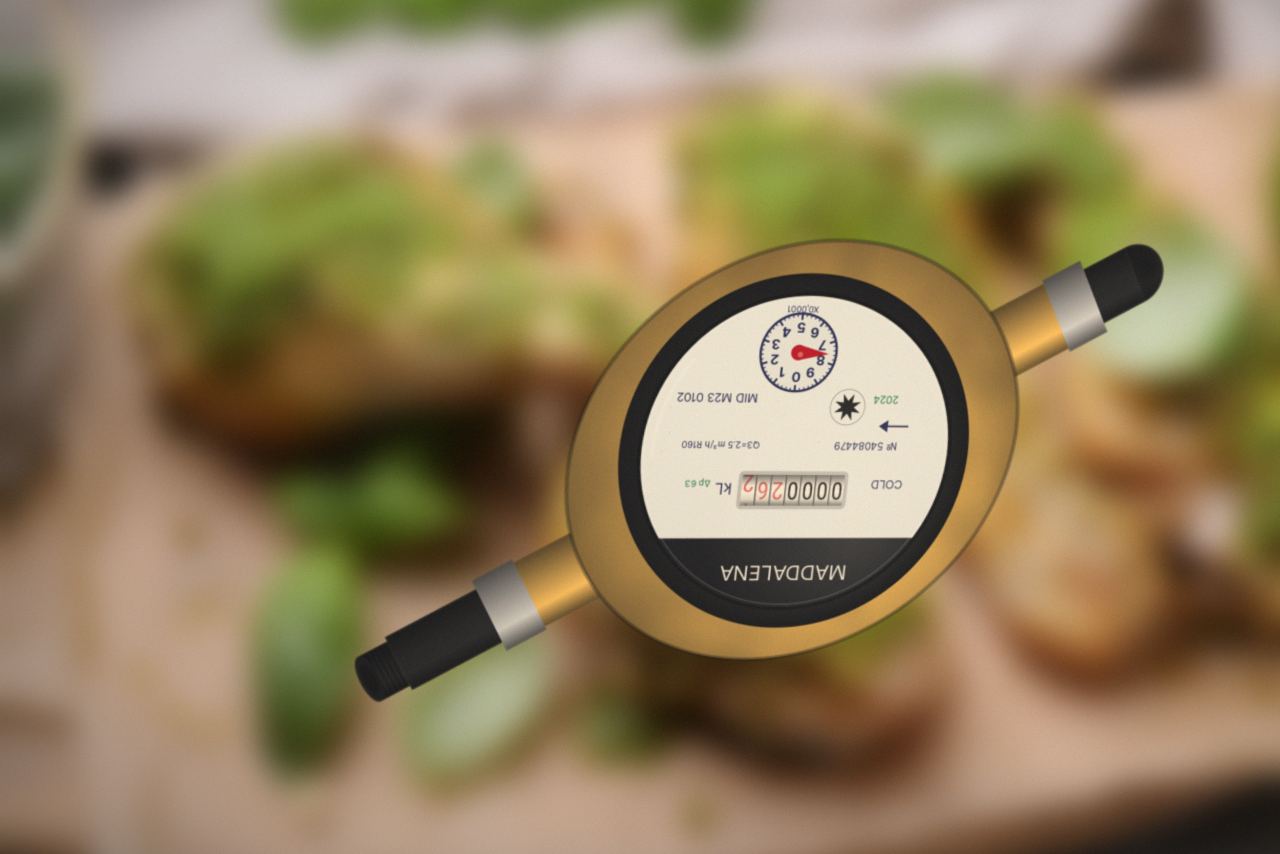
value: {"value": 0.2617, "unit": "kL"}
